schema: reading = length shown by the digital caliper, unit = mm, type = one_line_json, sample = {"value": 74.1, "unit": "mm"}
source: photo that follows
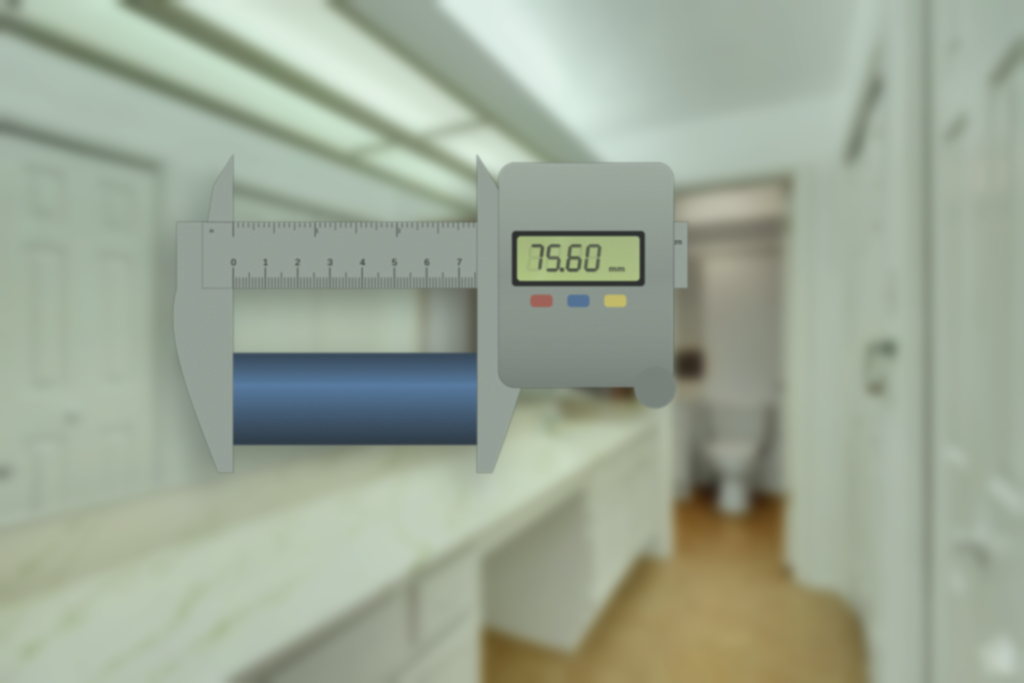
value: {"value": 75.60, "unit": "mm"}
